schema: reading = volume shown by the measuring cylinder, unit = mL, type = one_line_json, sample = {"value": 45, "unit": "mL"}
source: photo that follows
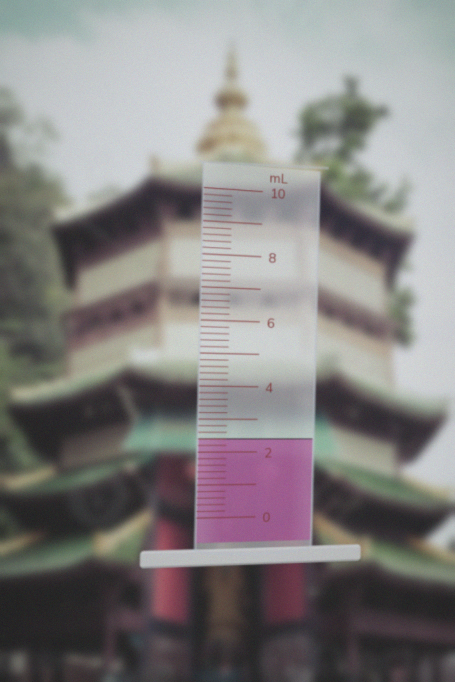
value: {"value": 2.4, "unit": "mL"}
